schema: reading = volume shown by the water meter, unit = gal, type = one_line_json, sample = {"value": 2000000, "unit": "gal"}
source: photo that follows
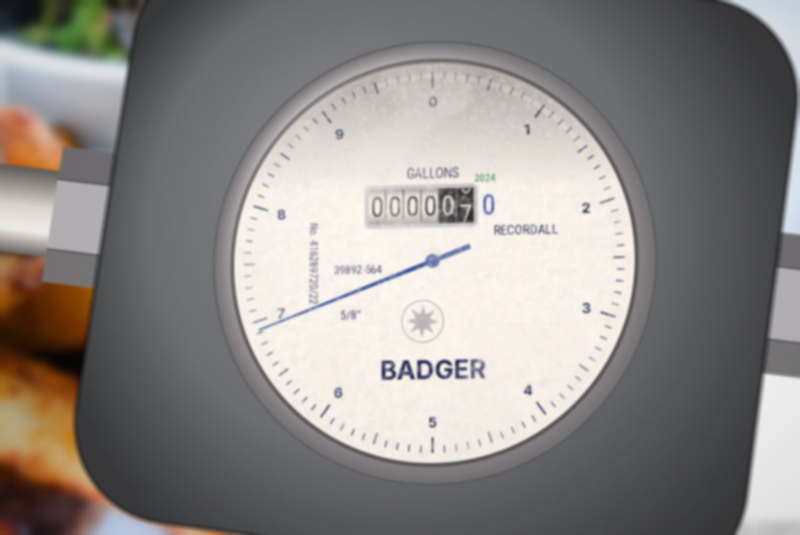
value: {"value": 66.9, "unit": "gal"}
